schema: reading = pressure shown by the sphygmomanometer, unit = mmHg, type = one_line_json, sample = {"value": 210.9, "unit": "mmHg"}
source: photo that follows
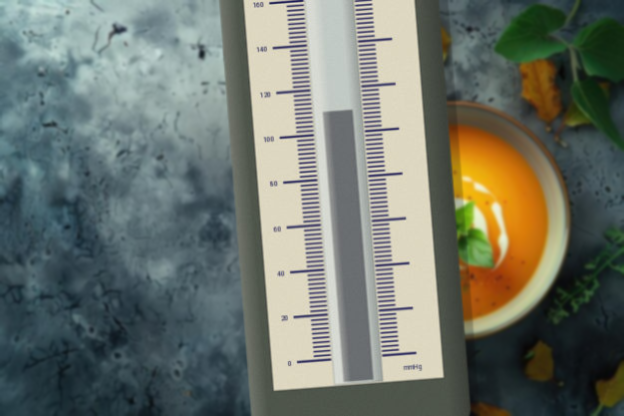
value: {"value": 110, "unit": "mmHg"}
